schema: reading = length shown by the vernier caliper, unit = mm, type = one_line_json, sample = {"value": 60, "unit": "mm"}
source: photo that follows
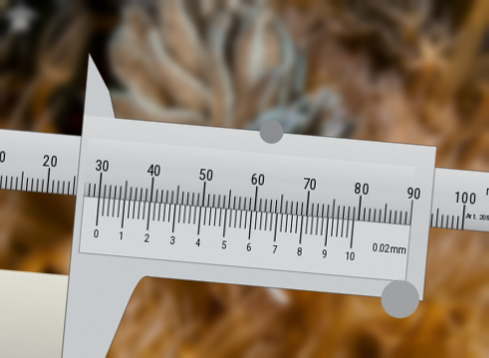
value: {"value": 30.0, "unit": "mm"}
